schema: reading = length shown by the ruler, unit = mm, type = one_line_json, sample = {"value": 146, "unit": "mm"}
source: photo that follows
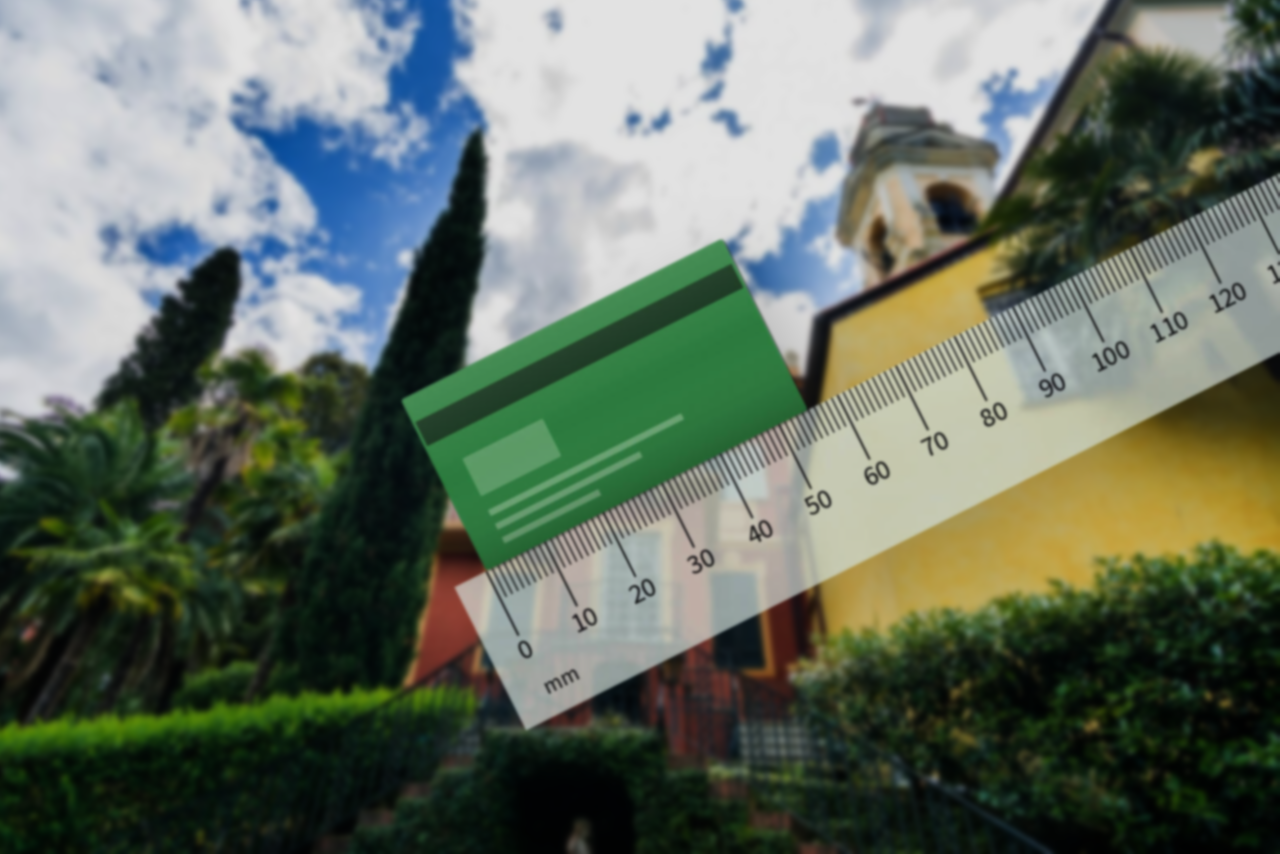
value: {"value": 55, "unit": "mm"}
